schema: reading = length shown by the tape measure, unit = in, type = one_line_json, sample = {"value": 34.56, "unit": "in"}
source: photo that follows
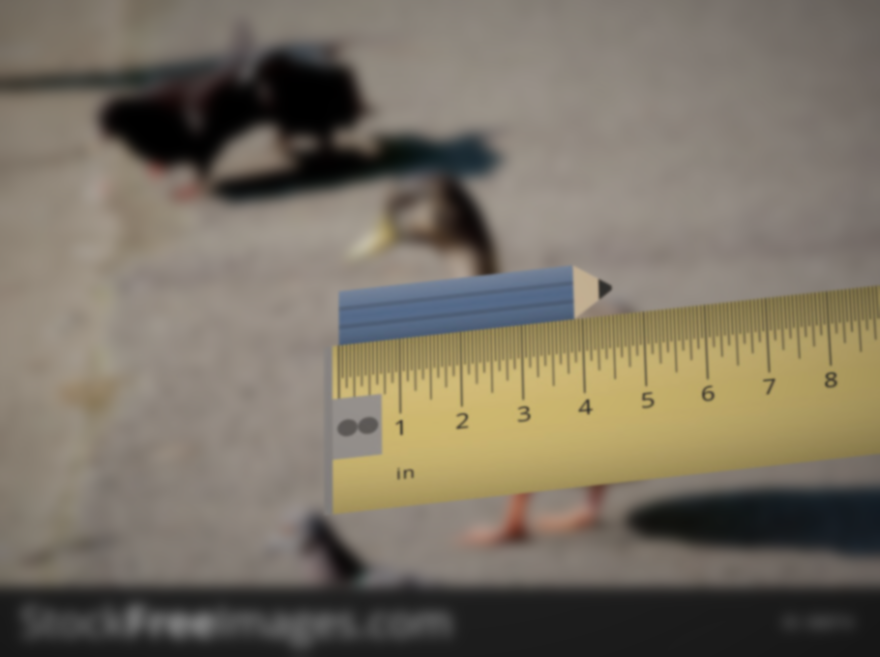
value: {"value": 4.5, "unit": "in"}
